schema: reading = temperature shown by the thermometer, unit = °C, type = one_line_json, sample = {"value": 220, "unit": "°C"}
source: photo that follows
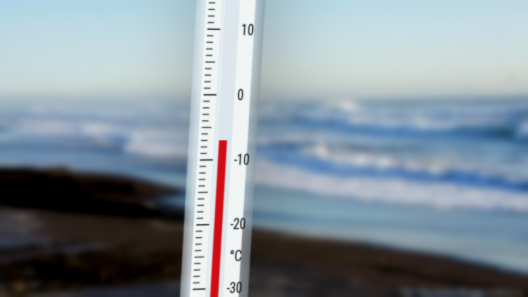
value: {"value": -7, "unit": "°C"}
